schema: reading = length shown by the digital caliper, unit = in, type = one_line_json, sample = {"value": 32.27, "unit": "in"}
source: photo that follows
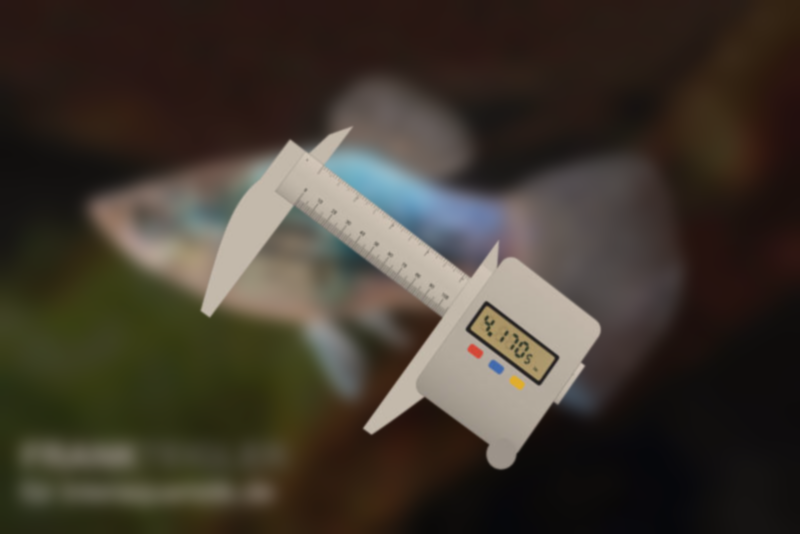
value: {"value": 4.1705, "unit": "in"}
